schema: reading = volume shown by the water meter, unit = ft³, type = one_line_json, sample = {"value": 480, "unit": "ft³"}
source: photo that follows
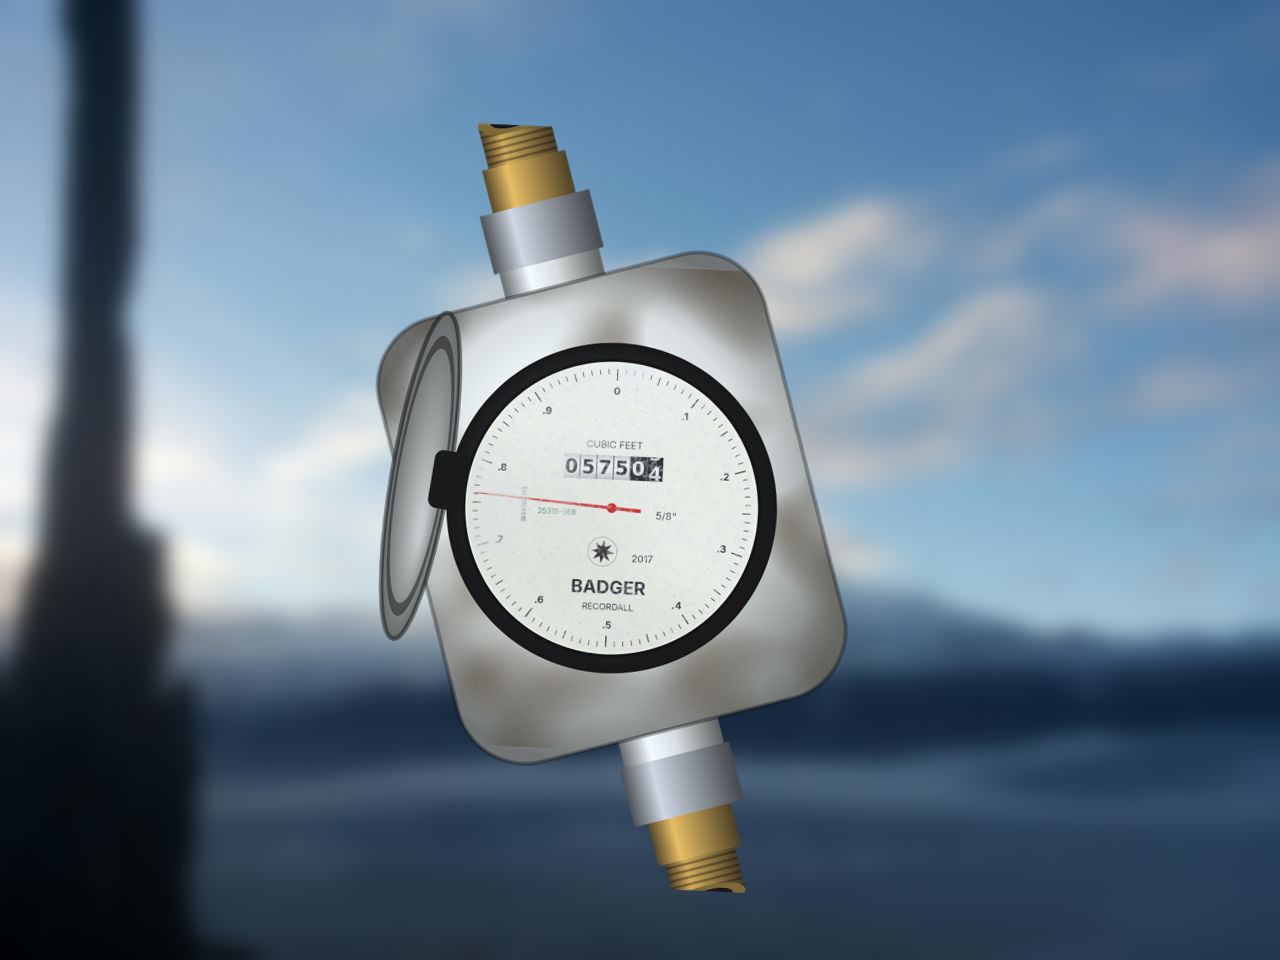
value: {"value": 57503.76, "unit": "ft³"}
